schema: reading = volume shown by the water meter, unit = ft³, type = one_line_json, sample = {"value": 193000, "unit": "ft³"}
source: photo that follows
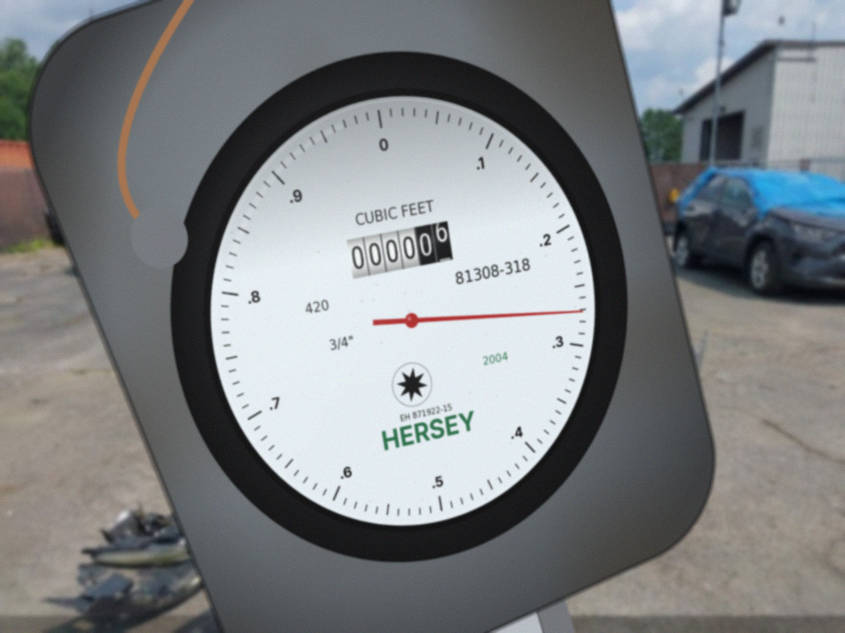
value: {"value": 6.27, "unit": "ft³"}
